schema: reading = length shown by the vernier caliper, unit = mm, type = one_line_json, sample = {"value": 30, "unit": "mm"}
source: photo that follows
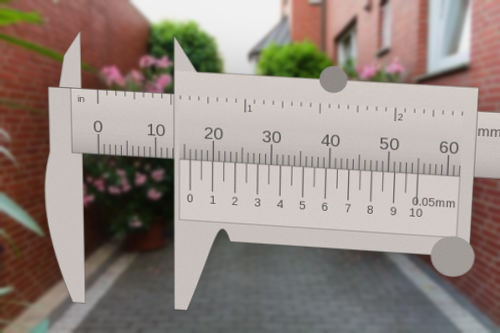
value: {"value": 16.0, "unit": "mm"}
